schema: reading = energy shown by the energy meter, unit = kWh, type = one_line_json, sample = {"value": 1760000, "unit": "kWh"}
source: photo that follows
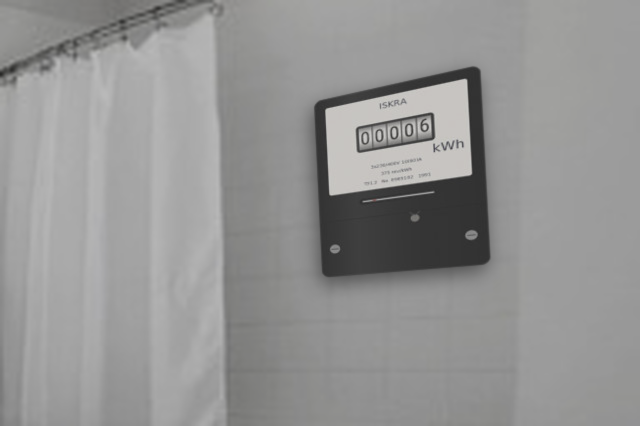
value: {"value": 6, "unit": "kWh"}
